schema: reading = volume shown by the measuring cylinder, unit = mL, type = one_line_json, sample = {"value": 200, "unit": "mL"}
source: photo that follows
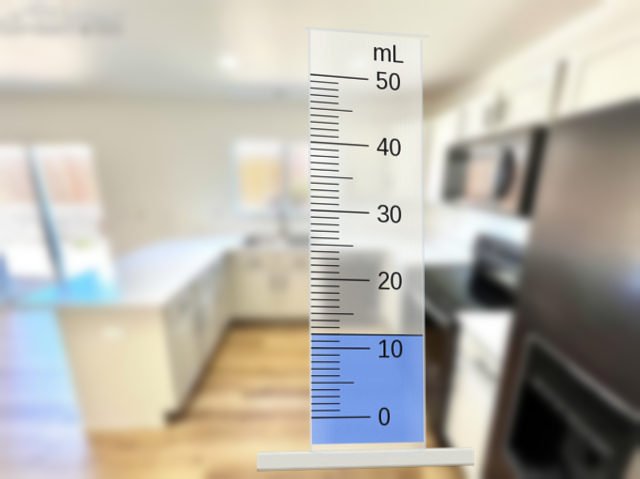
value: {"value": 12, "unit": "mL"}
